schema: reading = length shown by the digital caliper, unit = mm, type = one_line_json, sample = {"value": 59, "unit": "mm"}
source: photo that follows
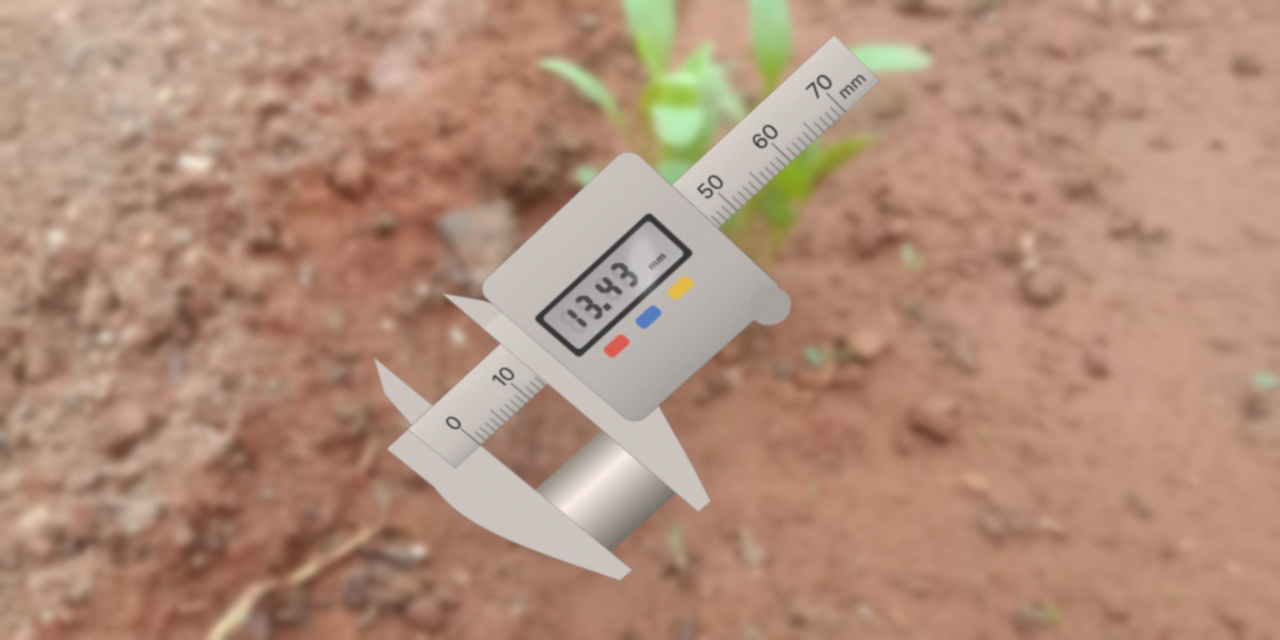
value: {"value": 13.43, "unit": "mm"}
